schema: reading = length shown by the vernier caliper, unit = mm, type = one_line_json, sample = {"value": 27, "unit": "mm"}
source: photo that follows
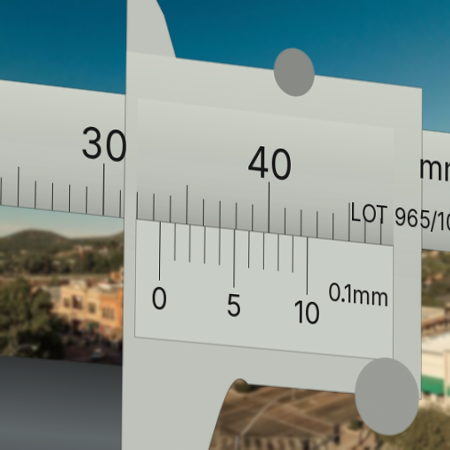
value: {"value": 33.4, "unit": "mm"}
